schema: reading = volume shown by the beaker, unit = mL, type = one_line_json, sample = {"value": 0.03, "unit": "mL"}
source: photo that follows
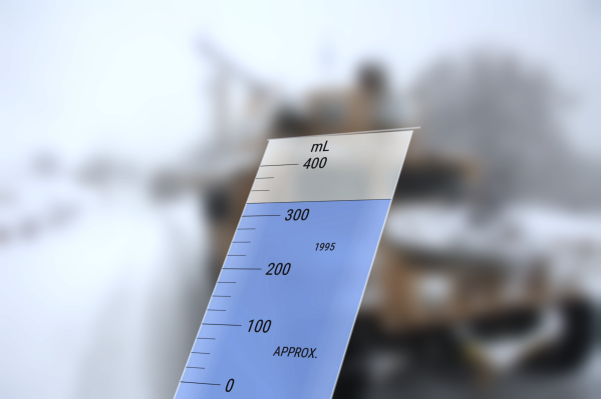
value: {"value": 325, "unit": "mL"}
